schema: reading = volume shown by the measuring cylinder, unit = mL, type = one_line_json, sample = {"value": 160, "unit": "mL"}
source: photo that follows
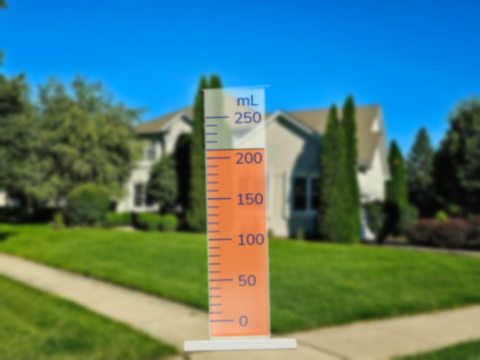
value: {"value": 210, "unit": "mL"}
